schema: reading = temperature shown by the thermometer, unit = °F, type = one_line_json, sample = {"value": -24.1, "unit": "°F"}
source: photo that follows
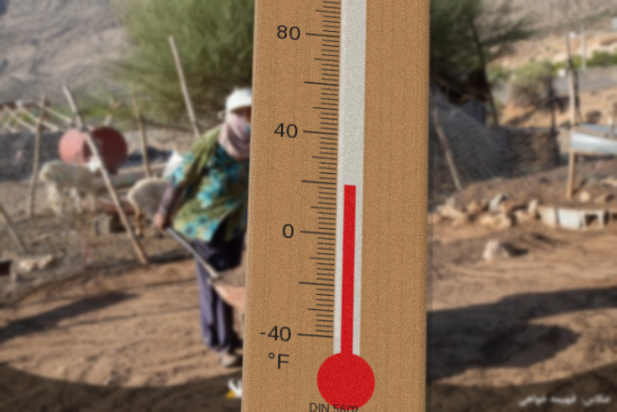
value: {"value": 20, "unit": "°F"}
